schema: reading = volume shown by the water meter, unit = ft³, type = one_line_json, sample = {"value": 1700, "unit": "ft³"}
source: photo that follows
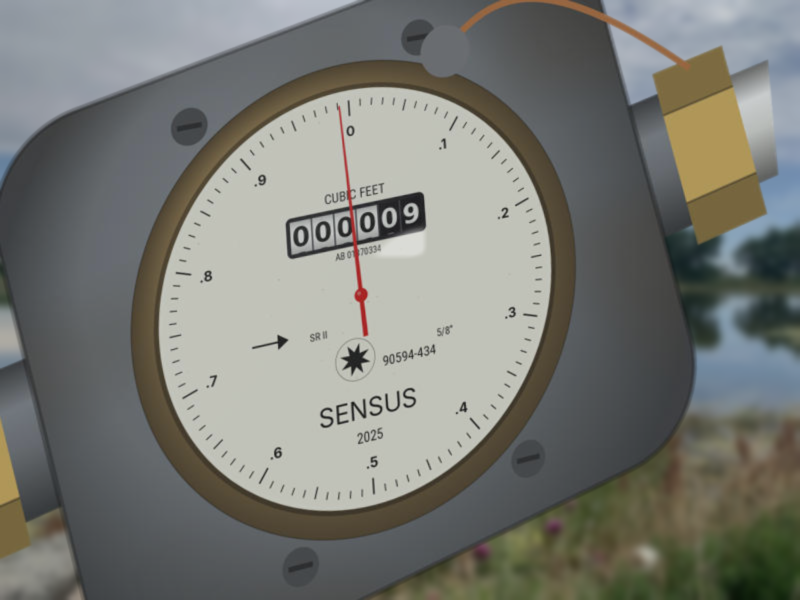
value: {"value": 8.99, "unit": "ft³"}
